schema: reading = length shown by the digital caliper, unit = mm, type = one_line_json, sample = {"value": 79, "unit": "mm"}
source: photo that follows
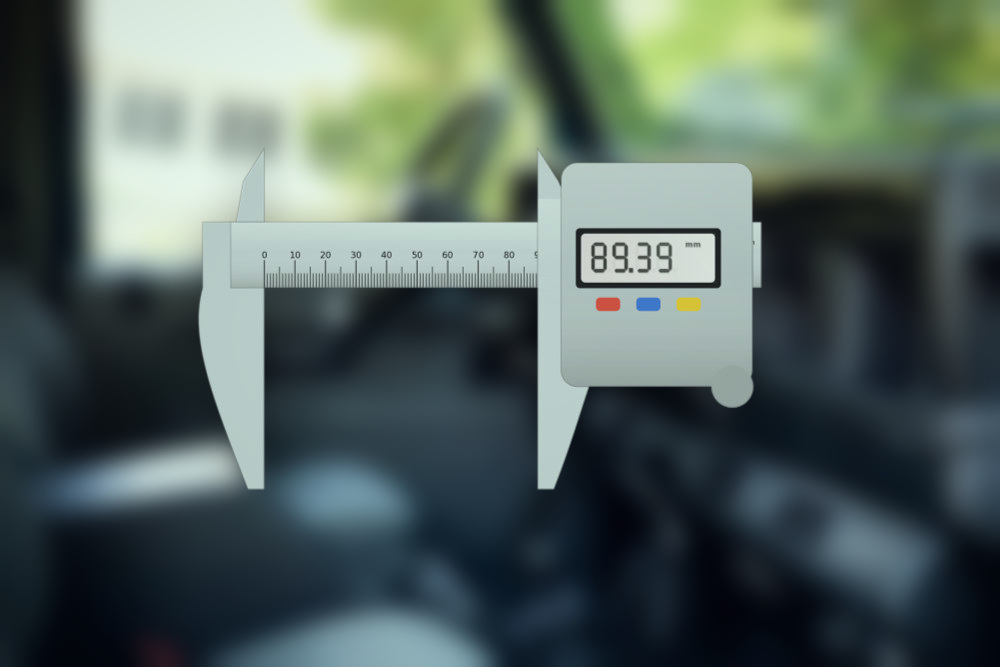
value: {"value": 89.39, "unit": "mm"}
